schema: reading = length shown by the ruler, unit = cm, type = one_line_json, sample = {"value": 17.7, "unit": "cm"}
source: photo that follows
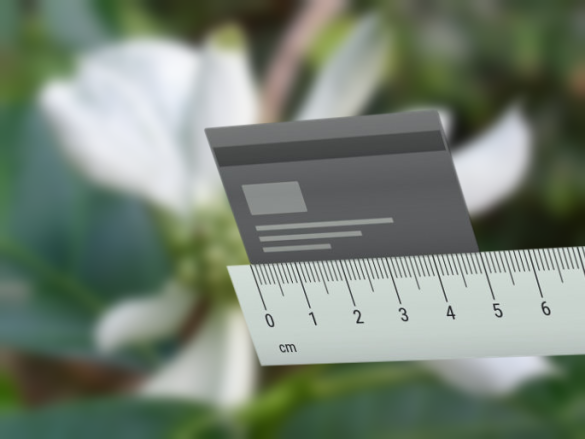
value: {"value": 5, "unit": "cm"}
